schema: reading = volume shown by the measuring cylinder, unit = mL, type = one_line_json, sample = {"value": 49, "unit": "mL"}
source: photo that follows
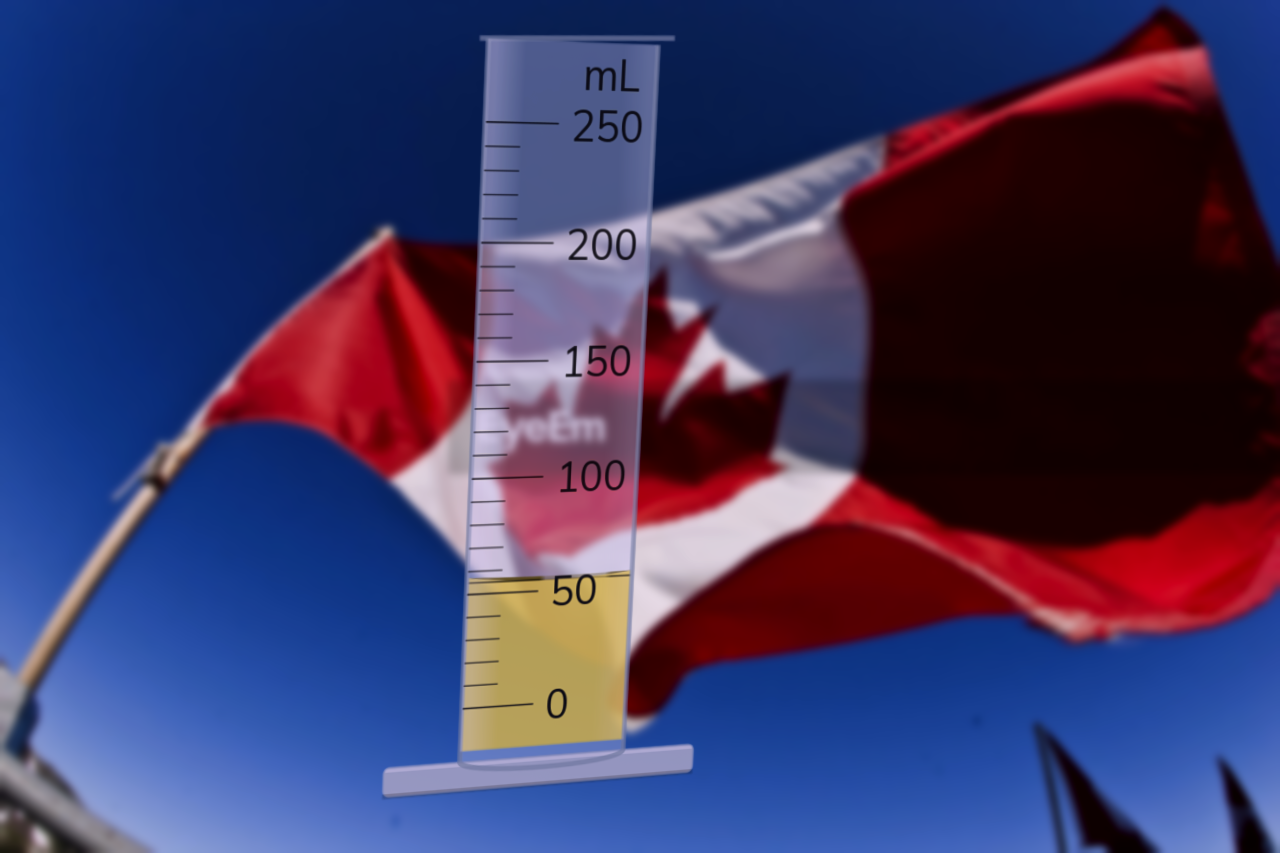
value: {"value": 55, "unit": "mL"}
